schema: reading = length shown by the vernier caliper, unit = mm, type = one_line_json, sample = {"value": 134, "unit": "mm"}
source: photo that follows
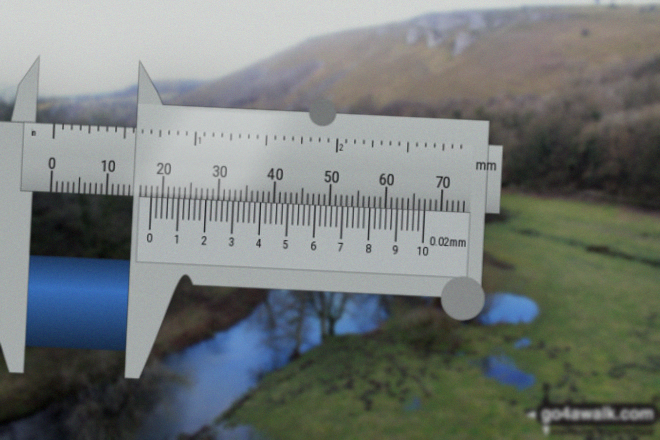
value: {"value": 18.0, "unit": "mm"}
